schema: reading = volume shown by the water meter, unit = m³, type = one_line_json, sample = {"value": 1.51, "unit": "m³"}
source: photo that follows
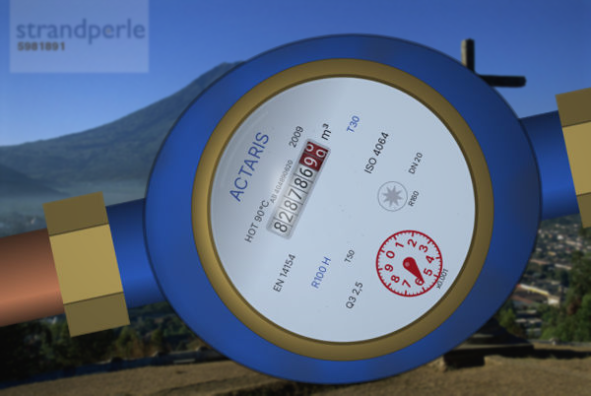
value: {"value": 828786.985, "unit": "m³"}
